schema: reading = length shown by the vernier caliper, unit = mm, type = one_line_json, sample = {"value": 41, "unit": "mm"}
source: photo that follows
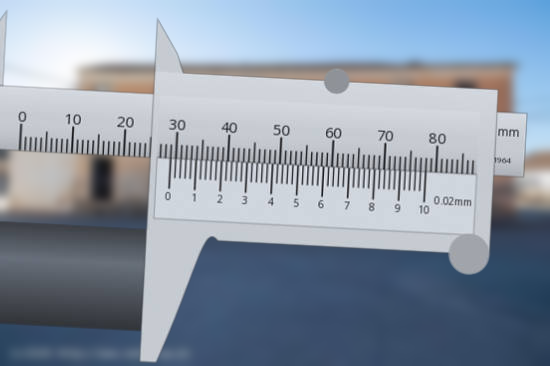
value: {"value": 29.0, "unit": "mm"}
